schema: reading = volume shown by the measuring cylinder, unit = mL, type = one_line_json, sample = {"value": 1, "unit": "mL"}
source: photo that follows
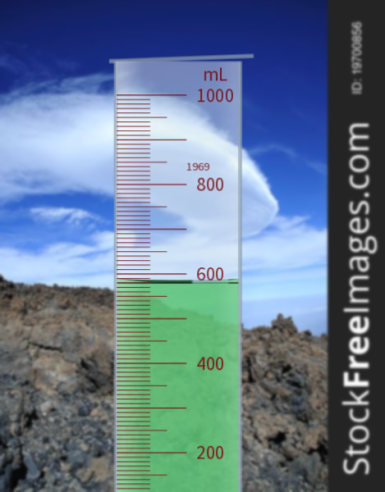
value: {"value": 580, "unit": "mL"}
